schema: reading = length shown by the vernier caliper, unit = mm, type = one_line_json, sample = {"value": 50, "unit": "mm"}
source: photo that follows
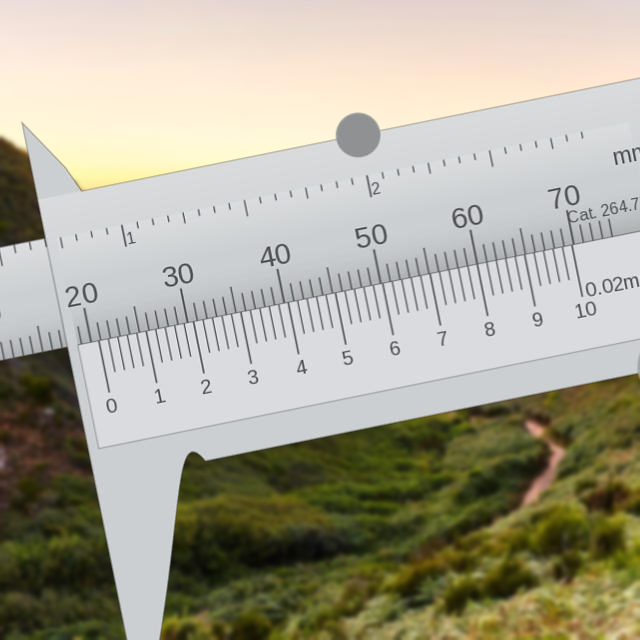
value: {"value": 20.8, "unit": "mm"}
